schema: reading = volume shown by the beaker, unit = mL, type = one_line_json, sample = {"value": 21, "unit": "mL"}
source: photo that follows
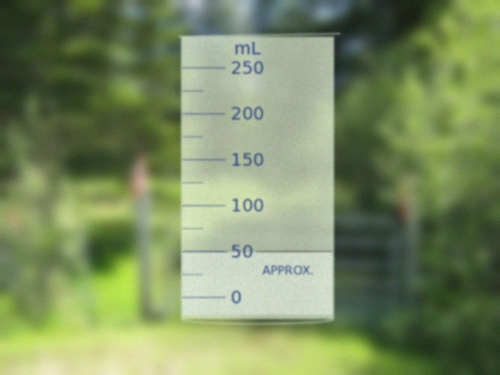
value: {"value": 50, "unit": "mL"}
